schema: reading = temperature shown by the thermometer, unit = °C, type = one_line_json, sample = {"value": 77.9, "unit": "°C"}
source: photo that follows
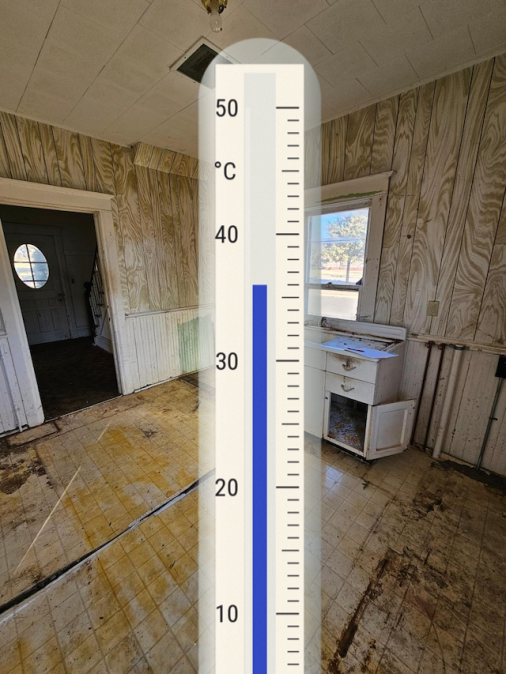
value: {"value": 36, "unit": "°C"}
